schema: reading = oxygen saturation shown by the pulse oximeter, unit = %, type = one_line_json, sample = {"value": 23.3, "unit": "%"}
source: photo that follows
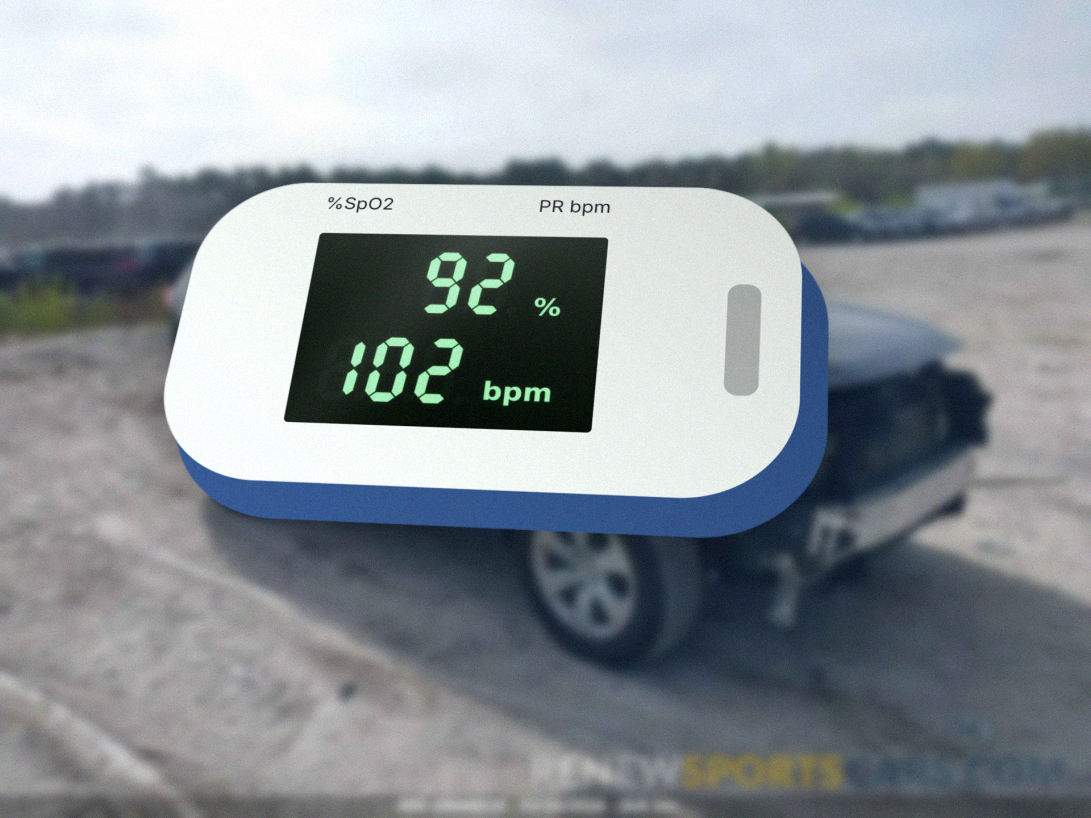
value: {"value": 92, "unit": "%"}
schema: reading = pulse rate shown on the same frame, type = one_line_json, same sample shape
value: {"value": 102, "unit": "bpm"}
